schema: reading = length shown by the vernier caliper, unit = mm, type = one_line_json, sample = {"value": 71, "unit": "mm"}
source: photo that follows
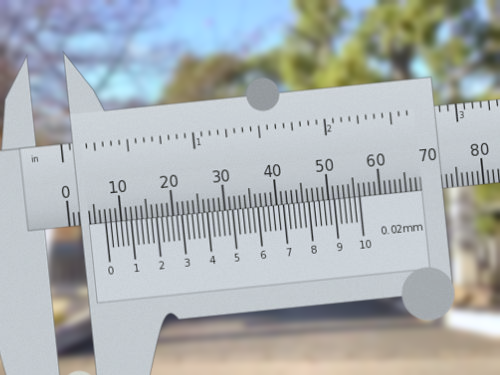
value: {"value": 7.0, "unit": "mm"}
